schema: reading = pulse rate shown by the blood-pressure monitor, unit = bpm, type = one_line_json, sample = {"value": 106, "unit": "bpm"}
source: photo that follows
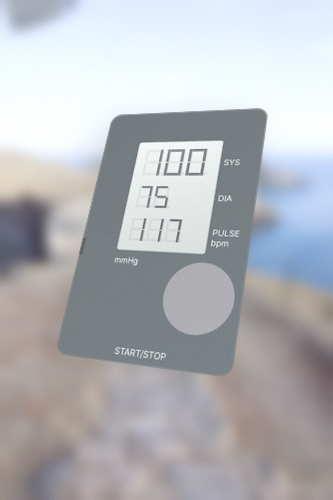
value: {"value": 117, "unit": "bpm"}
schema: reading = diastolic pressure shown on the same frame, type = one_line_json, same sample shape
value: {"value": 75, "unit": "mmHg"}
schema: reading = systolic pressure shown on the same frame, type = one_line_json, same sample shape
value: {"value": 100, "unit": "mmHg"}
